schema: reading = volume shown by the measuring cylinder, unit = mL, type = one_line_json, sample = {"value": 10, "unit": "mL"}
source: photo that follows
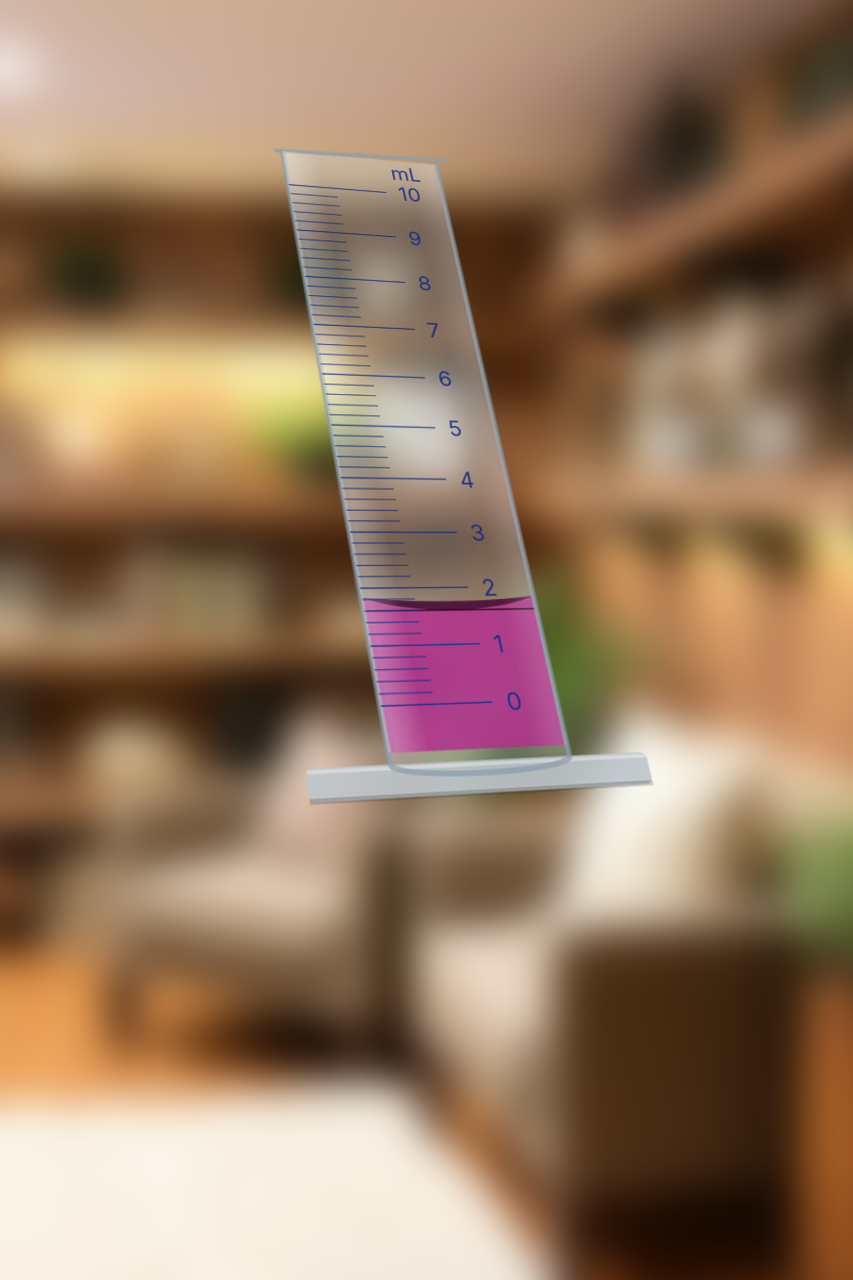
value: {"value": 1.6, "unit": "mL"}
